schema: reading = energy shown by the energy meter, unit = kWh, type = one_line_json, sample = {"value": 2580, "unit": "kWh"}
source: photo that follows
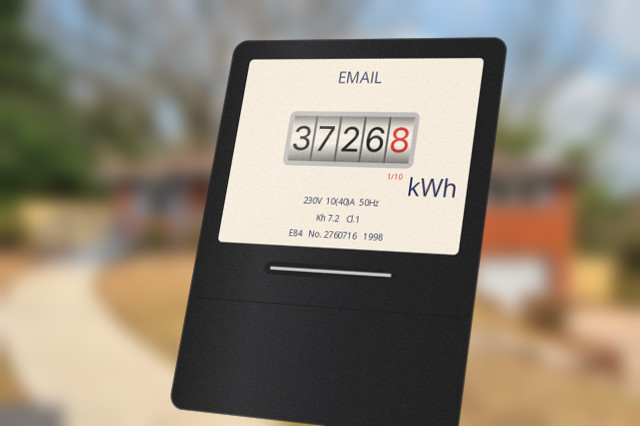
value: {"value": 3726.8, "unit": "kWh"}
